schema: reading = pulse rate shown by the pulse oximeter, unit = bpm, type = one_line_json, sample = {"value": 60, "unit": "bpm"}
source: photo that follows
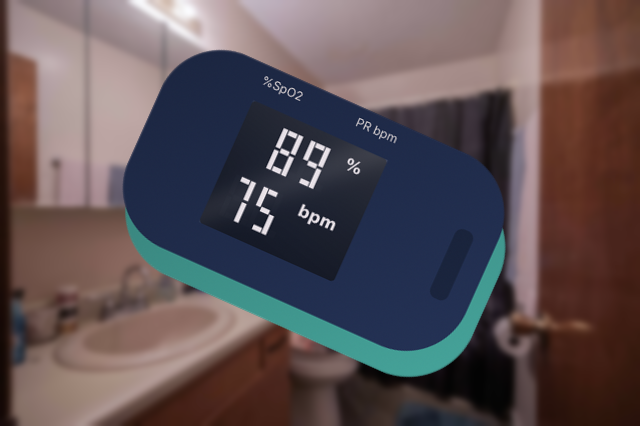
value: {"value": 75, "unit": "bpm"}
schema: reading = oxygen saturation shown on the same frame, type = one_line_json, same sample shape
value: {"value": 89, "unit": "%"}
